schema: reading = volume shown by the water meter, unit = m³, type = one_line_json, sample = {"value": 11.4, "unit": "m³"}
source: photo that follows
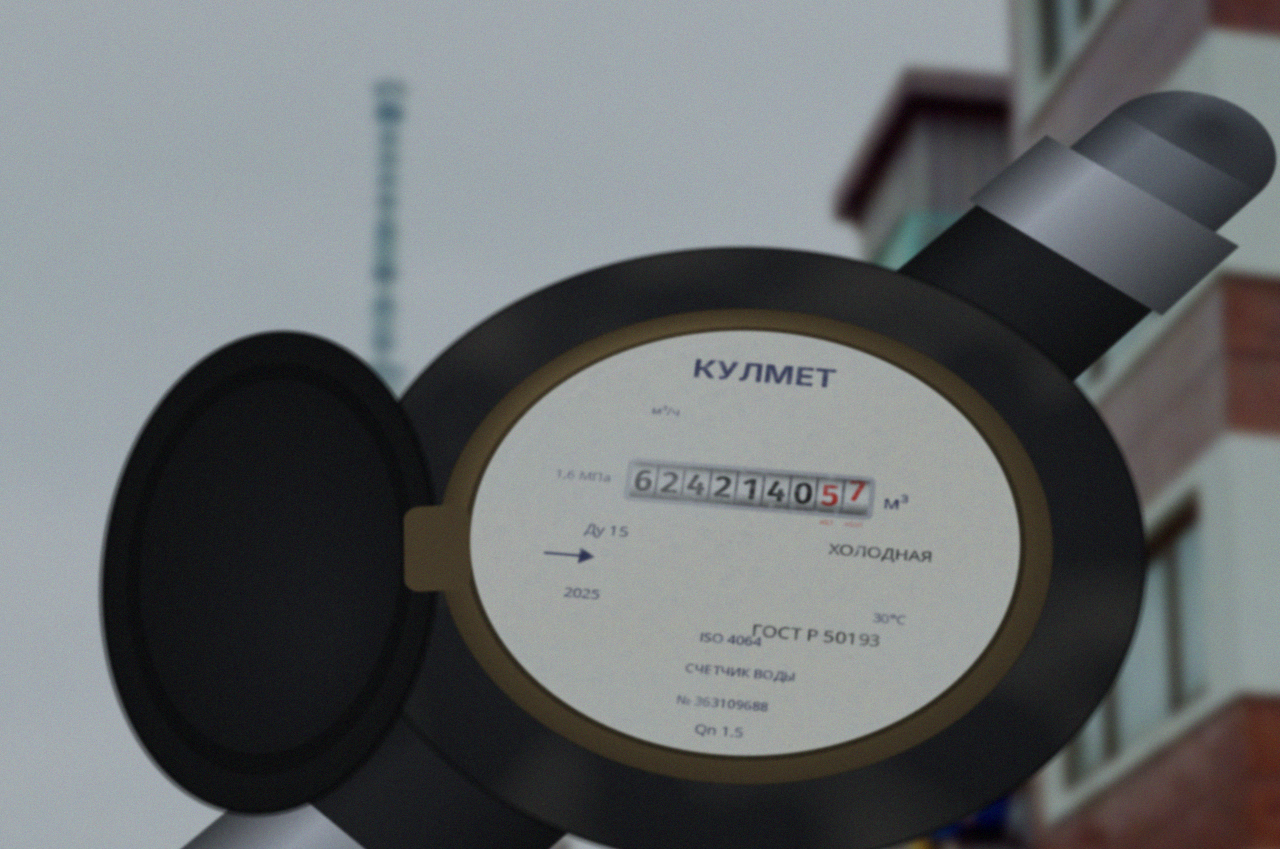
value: {"value": 6242140.57, "unit": "m³"}
